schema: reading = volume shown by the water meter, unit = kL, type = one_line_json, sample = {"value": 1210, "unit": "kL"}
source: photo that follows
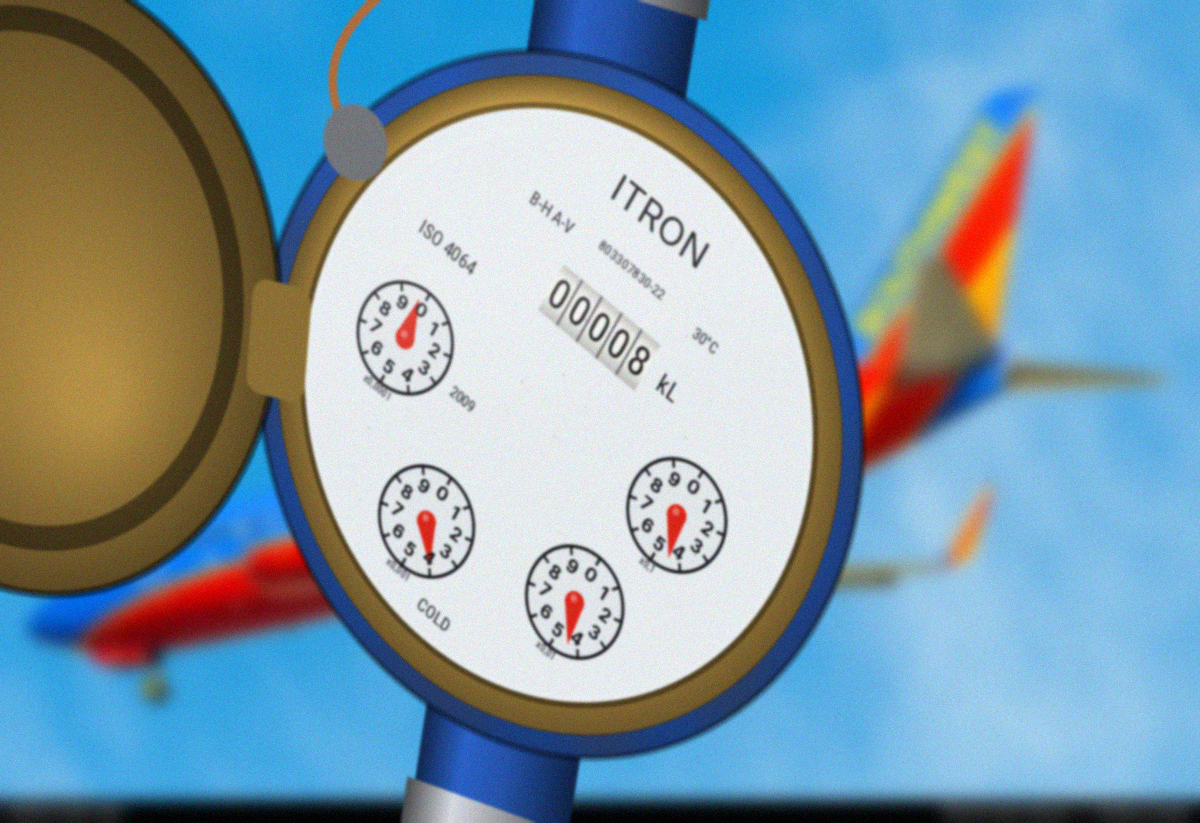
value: {"value": 8.4439, "unit": "kL"}
